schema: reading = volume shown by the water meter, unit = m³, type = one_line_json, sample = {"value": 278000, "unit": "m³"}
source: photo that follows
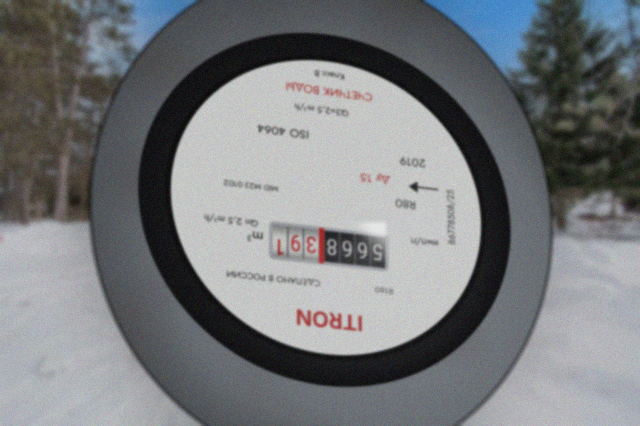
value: {"value": 5668.391, "unit": "m³"}
